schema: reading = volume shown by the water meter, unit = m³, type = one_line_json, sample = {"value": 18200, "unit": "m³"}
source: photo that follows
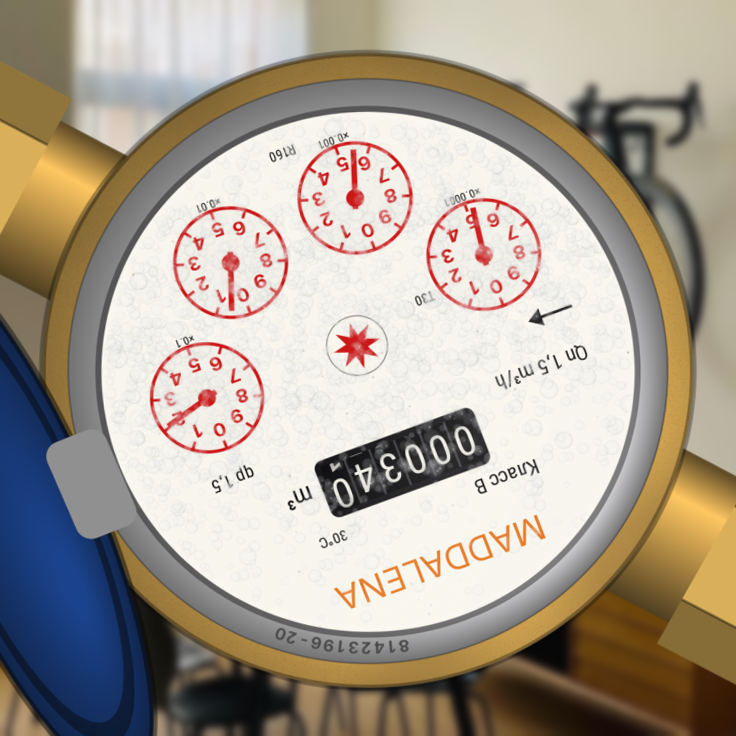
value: {"value": 340.2055, "unit": "m³"}
